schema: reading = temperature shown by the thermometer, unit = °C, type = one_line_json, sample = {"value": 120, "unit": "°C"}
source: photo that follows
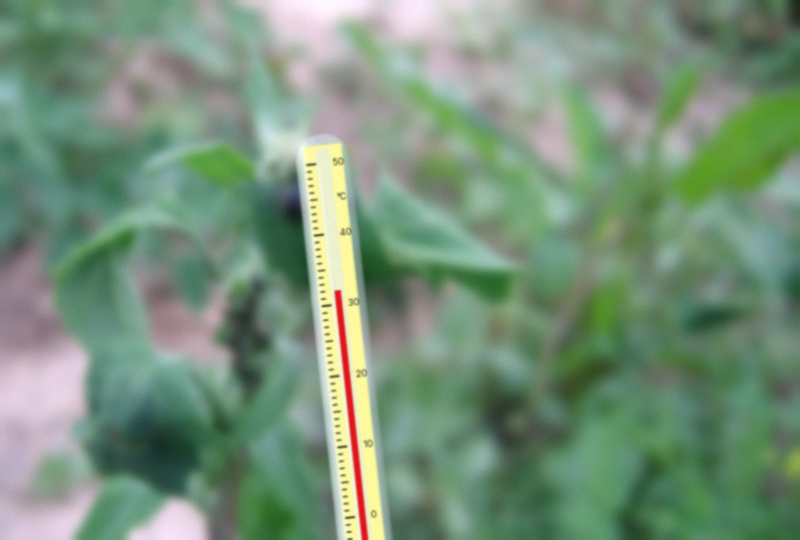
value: {"value": 32, "unit": "°C"}
